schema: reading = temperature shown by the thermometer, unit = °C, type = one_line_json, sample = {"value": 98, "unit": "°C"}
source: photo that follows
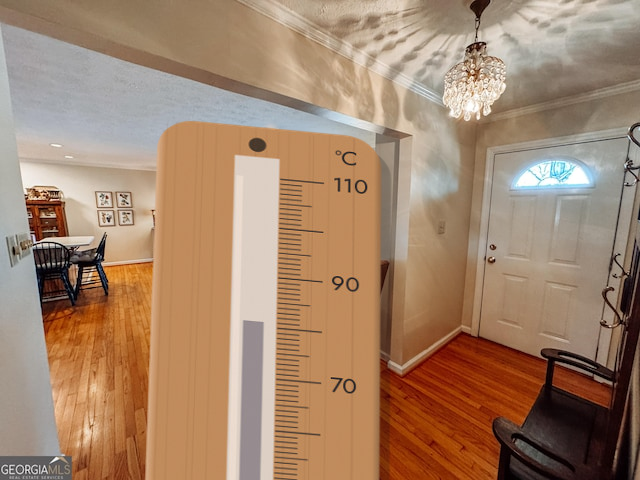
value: {"value": 81, "unit": "°C"}
